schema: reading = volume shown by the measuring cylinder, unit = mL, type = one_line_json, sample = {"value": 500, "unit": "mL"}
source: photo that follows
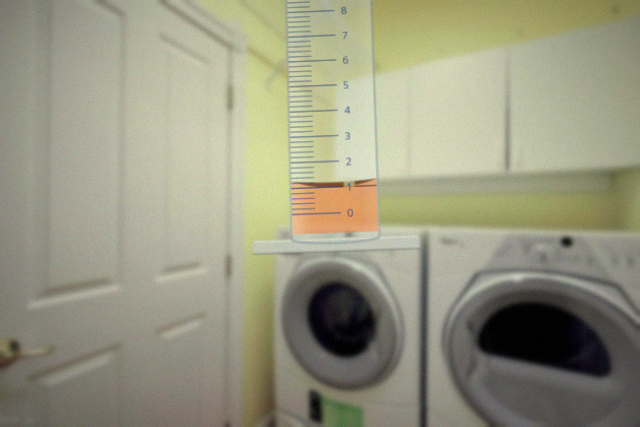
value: {"value": 1, "unit": "mL"}
